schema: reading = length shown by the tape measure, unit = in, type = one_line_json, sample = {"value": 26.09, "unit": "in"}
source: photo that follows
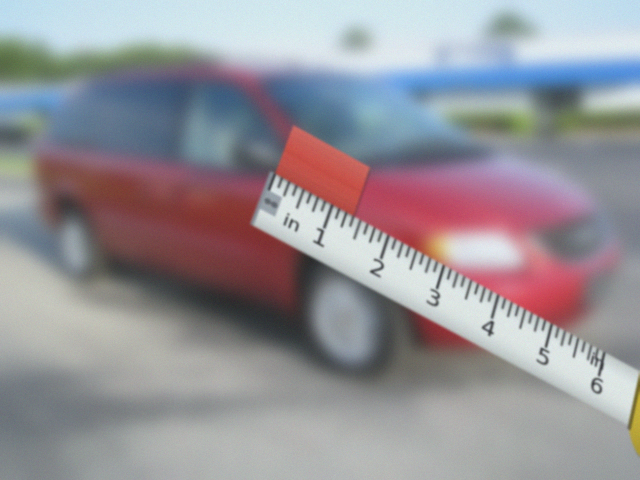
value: {"value": 1.375, "unit": "in"}
